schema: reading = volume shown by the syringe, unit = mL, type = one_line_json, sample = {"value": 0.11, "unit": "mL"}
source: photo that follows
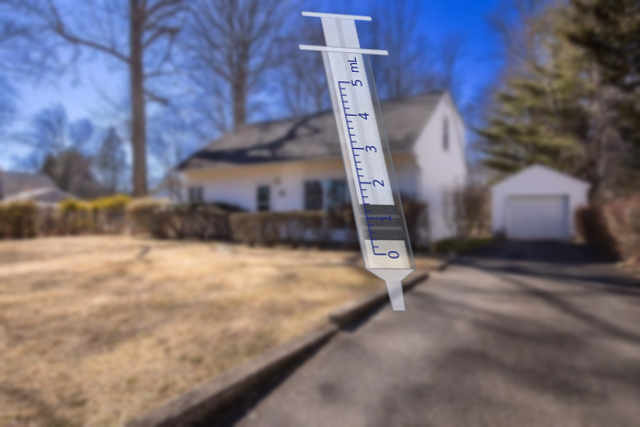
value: {"value": 0.4, "unit": "mL"}
